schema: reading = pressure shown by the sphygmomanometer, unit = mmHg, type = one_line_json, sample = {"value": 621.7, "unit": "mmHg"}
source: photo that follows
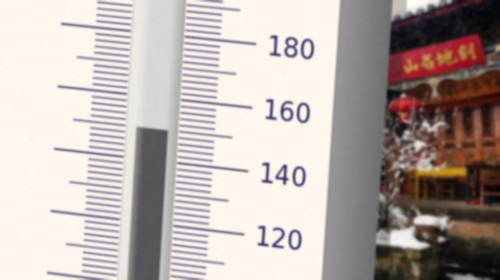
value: {"value": 150, "unit": "mmHg"}
